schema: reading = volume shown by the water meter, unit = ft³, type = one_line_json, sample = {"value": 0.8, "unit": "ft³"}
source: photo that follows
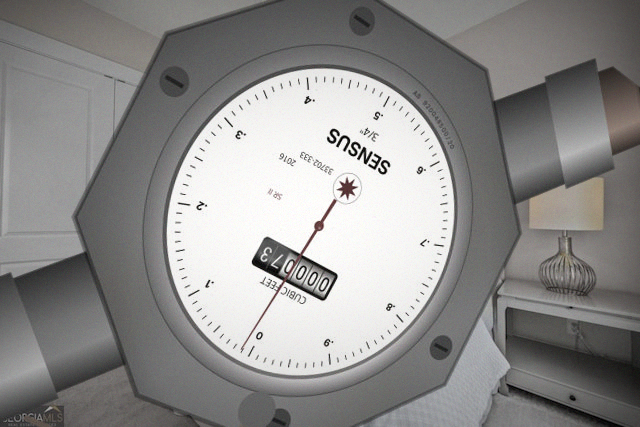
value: {"value": 73.01, "unit": "ft³"}
